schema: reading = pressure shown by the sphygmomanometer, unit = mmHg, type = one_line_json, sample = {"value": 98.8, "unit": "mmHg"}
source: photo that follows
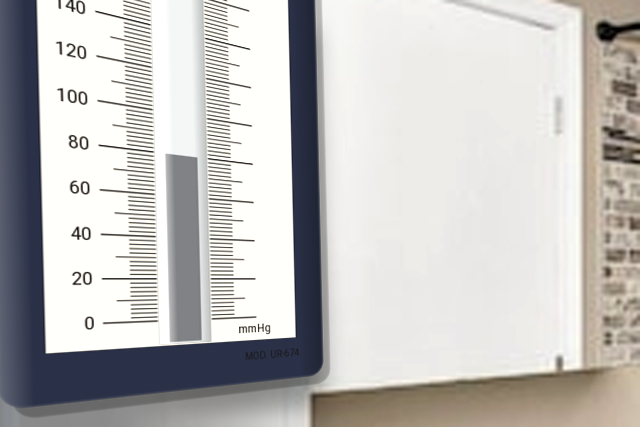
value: {"value": 80, "unit": "mmHg"}
